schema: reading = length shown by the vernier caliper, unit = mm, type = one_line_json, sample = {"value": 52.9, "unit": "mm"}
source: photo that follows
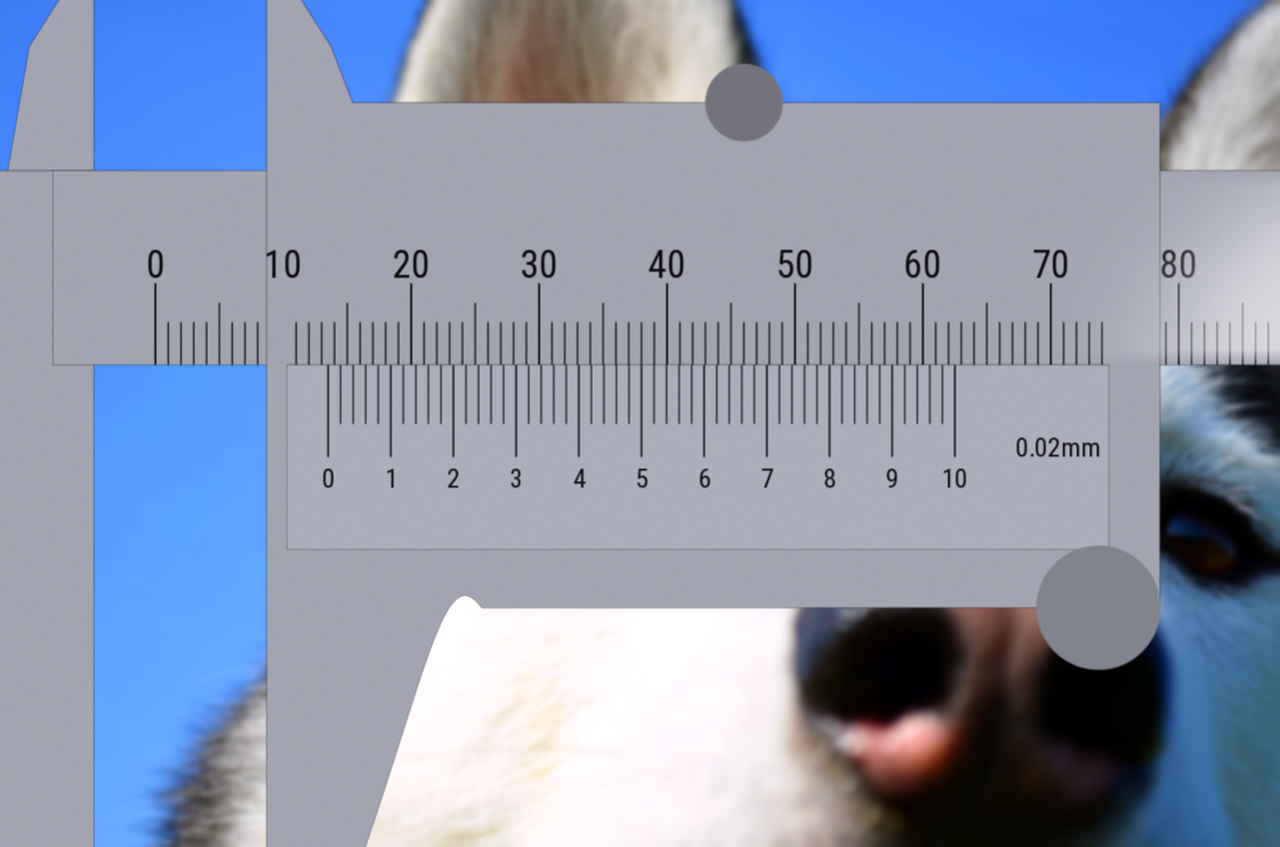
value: {"value": 13.5, "unit": "mm"}
